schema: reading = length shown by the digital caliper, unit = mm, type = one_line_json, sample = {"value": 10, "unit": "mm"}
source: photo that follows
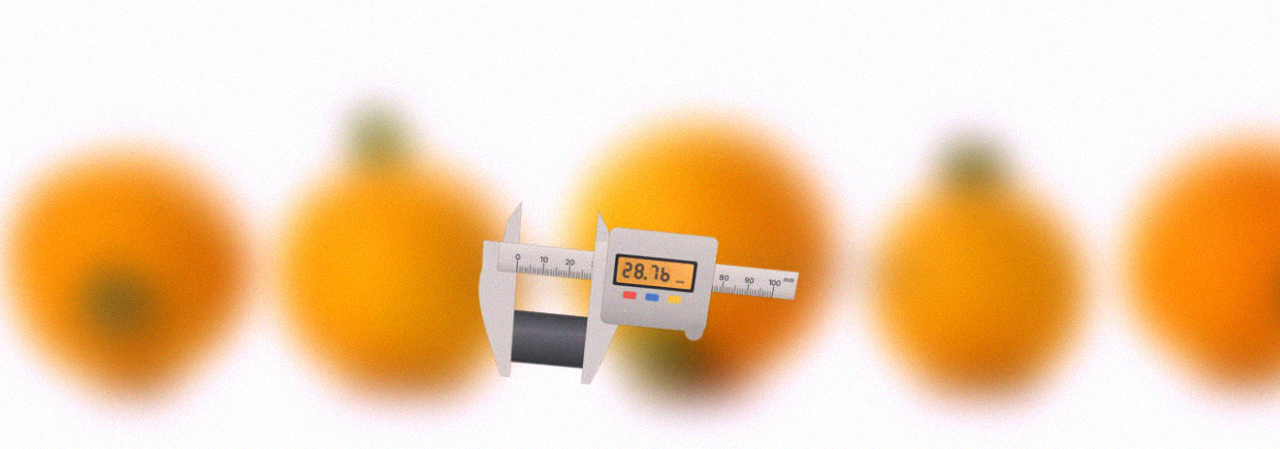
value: {"value": 28.76, "unit": "mm"}
